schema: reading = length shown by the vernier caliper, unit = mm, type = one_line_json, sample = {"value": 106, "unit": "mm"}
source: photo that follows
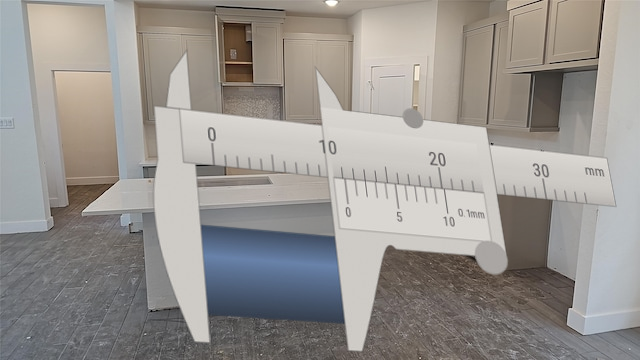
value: {"value": 11.2, "unit": "mm"}
